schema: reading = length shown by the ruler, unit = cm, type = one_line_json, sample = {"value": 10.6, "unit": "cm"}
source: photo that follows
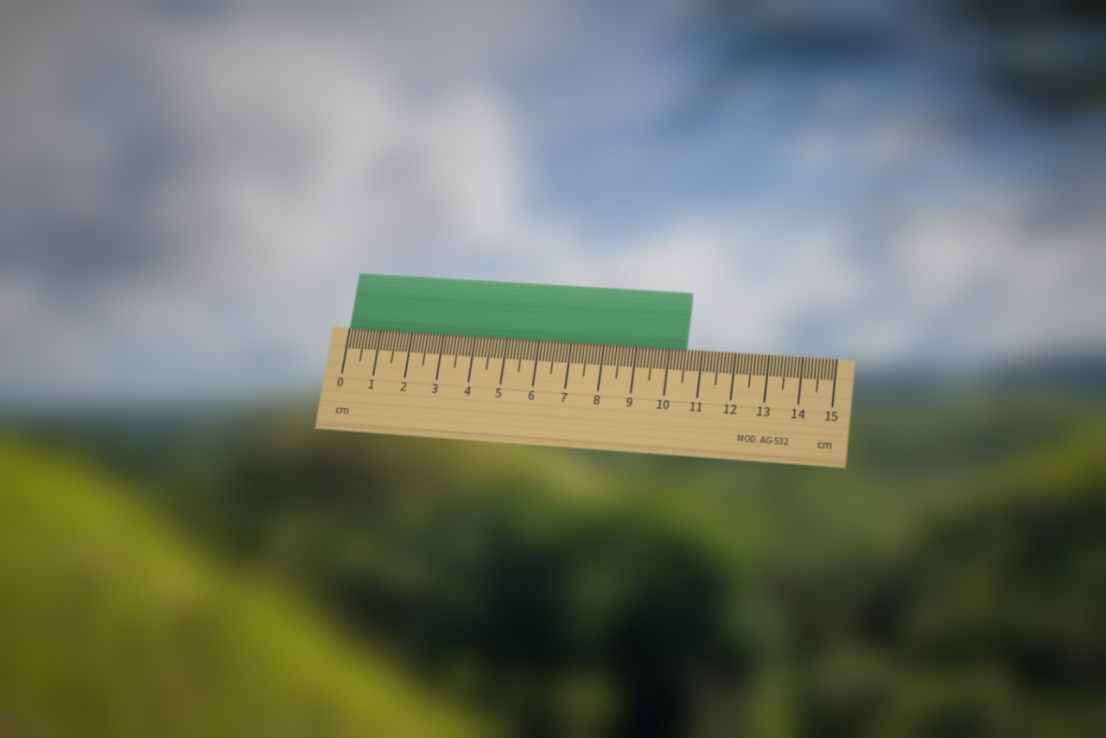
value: {"value": 10.5, "unit": "cm"}
